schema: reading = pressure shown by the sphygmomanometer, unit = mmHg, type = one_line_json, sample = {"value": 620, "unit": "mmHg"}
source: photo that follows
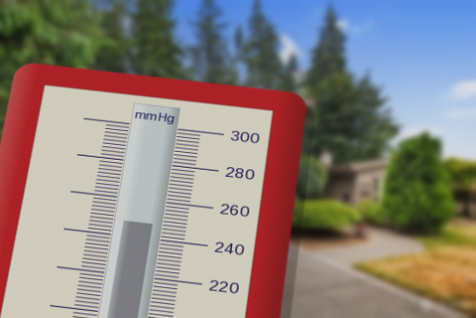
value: {"value": 248, "unit": "mmHg"}
